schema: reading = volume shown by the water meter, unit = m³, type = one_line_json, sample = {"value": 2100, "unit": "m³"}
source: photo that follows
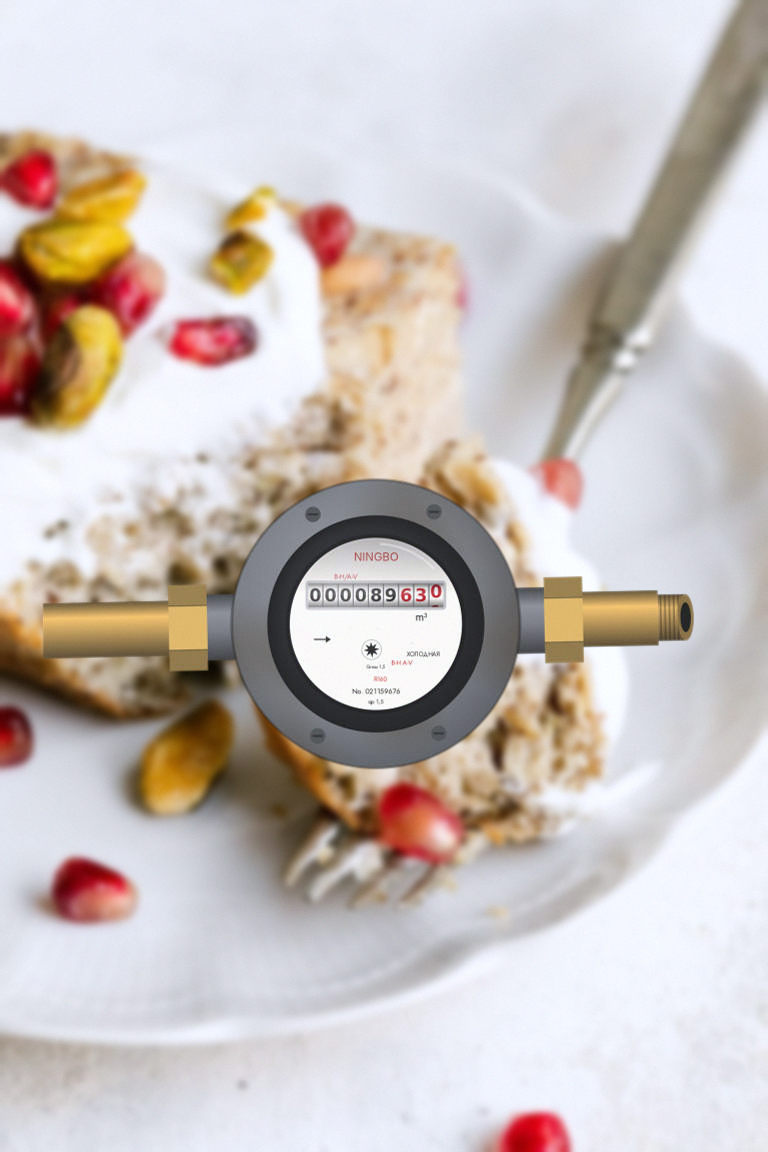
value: {"value": 89.630, "unit": "m³"}
